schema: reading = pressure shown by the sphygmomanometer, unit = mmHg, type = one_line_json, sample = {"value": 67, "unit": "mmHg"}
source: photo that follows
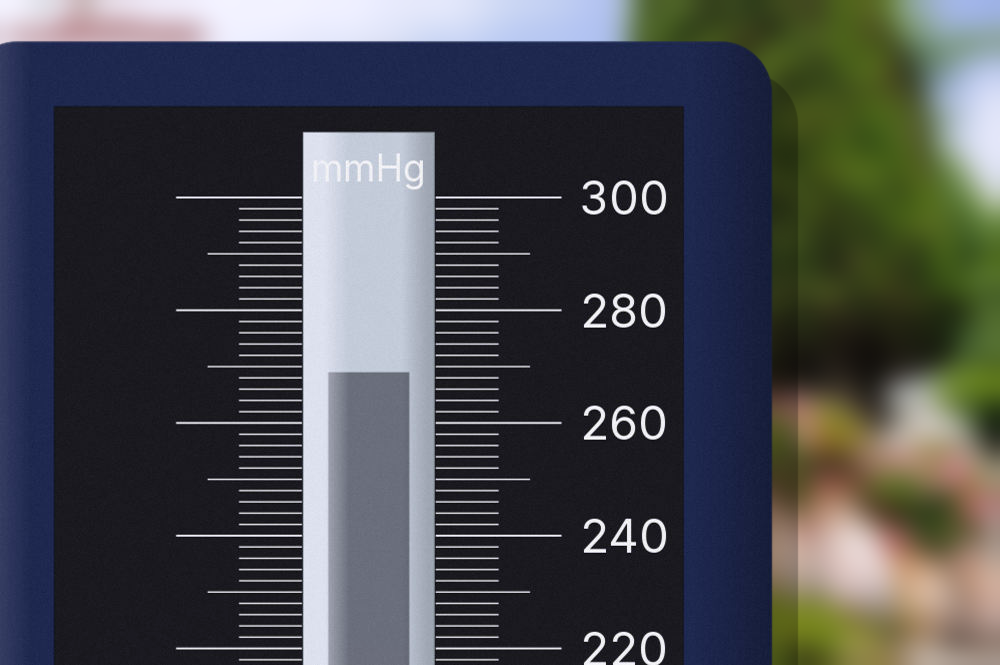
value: {"value": 269, "unit": "mmHg"}
